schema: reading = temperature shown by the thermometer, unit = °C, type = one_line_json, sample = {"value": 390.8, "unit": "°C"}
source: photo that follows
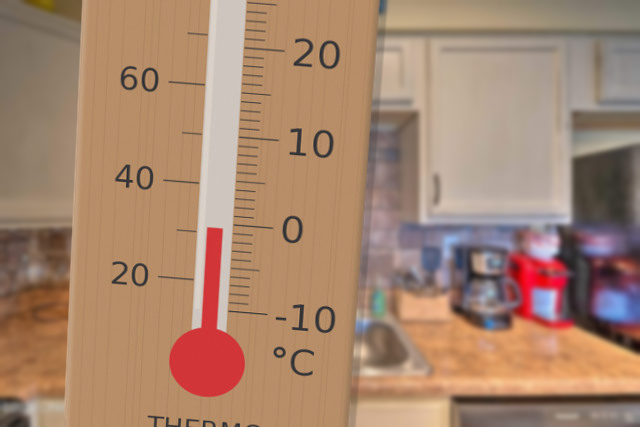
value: {"value": -0.5, "unit": "°C"}
